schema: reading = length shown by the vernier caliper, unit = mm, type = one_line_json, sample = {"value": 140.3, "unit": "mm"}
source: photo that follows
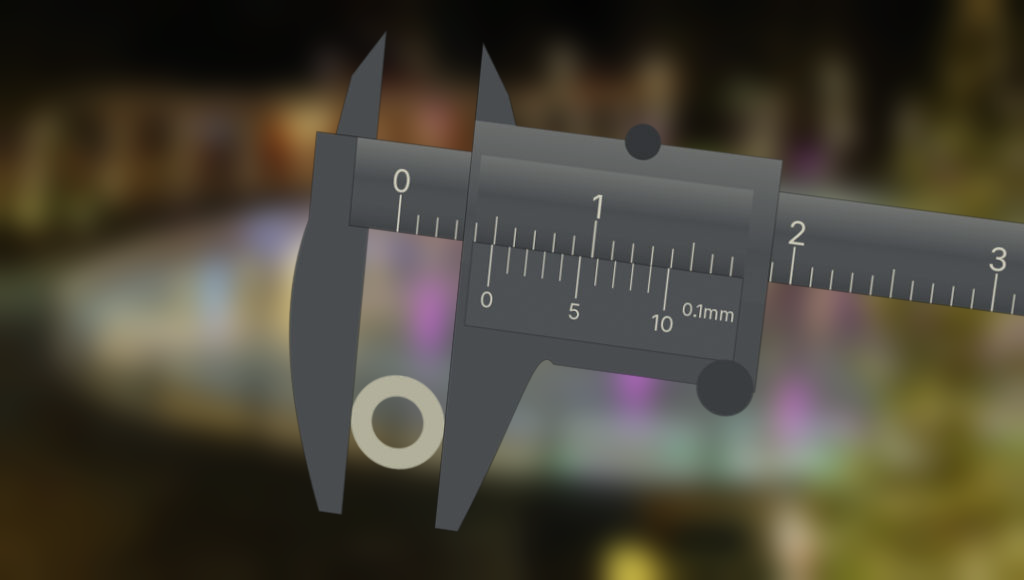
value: {"value": 4.9, "unit": "mm"}
